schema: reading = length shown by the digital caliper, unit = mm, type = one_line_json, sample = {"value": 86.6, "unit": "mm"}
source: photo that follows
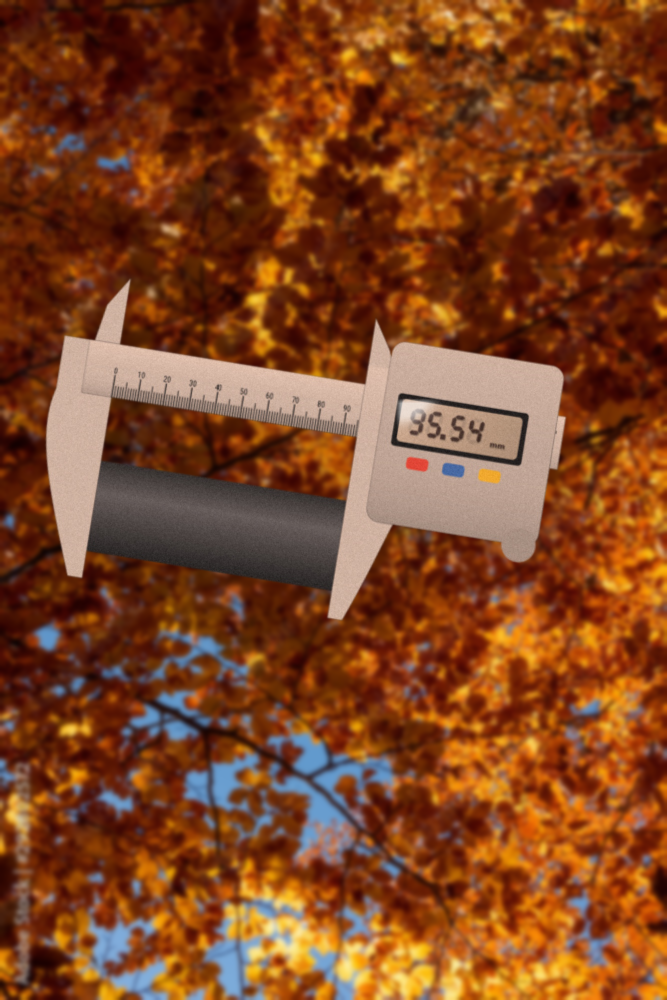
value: {"value": 95.54, "unit": "mm"}
